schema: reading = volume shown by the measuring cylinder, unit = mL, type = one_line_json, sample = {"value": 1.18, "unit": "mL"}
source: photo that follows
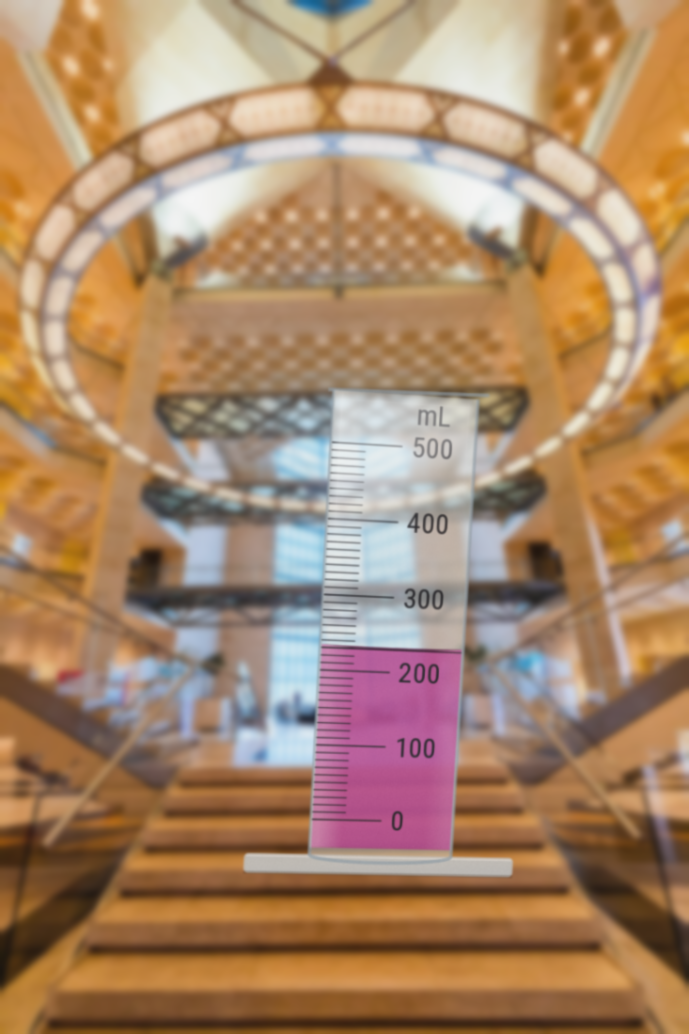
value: {"value": 230, "unit": "mL"}
